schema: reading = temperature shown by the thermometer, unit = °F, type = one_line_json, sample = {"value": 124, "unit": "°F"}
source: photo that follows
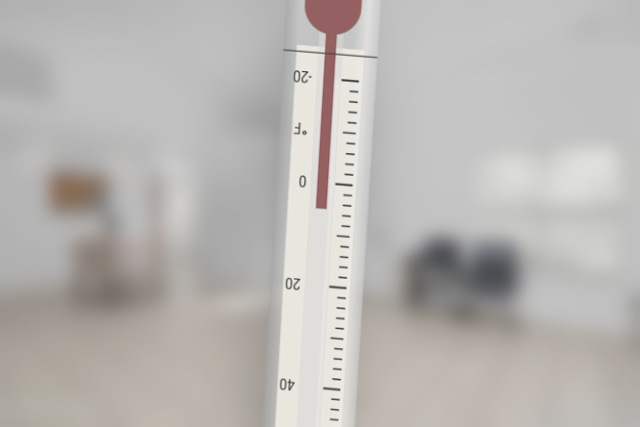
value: {"value": 5, "unit": "°F"}
